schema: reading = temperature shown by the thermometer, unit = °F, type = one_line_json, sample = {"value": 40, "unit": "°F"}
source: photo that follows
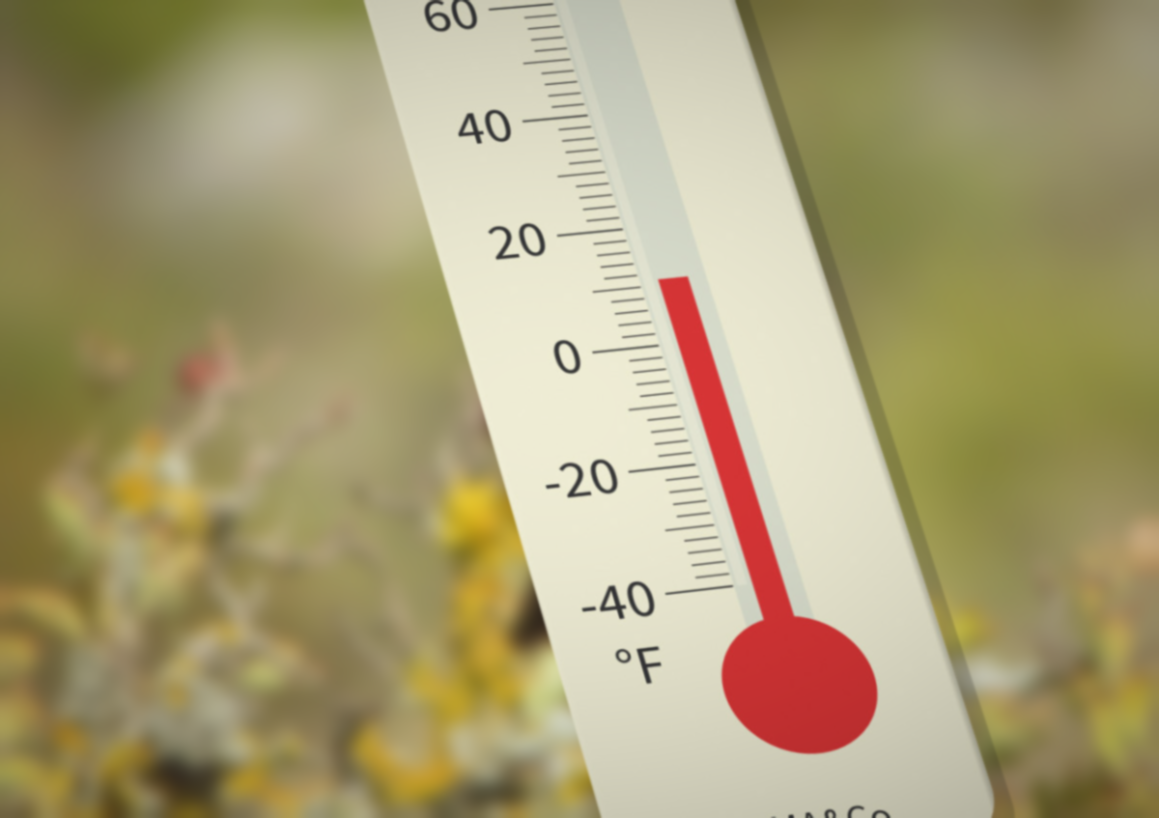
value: {"value": 11, "unit": "°F"}
